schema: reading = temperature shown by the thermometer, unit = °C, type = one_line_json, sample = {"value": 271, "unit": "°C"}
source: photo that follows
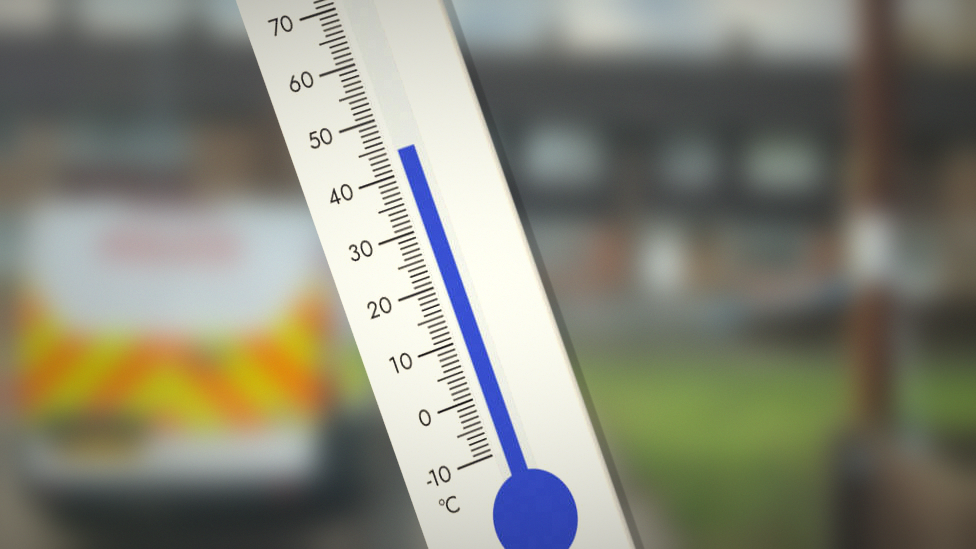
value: {"value": 44, "unit": "°C"}
